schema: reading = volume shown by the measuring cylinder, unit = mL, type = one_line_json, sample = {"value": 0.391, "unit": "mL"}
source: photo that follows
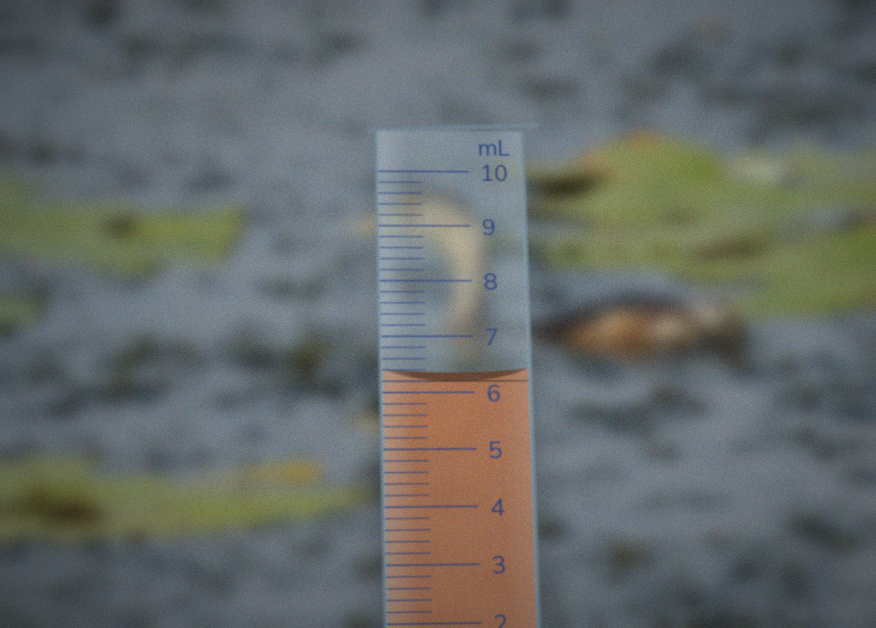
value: {"value": 6.2, "unit": "mL"}
